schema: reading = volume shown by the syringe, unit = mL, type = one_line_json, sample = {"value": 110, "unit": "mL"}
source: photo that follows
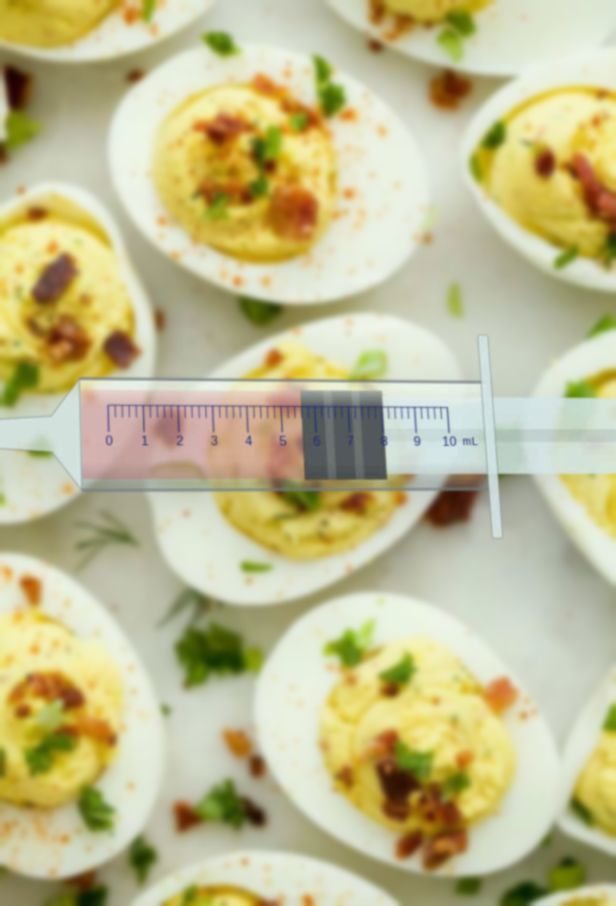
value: {"value": 5.6, "unit": "mL"}
